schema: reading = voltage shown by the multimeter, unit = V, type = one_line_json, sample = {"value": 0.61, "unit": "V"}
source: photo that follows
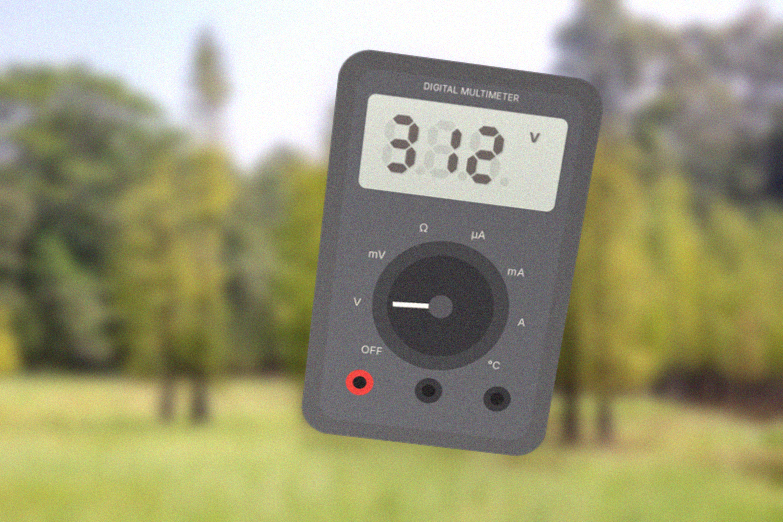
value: {"value": 312, "unit": "V"}
